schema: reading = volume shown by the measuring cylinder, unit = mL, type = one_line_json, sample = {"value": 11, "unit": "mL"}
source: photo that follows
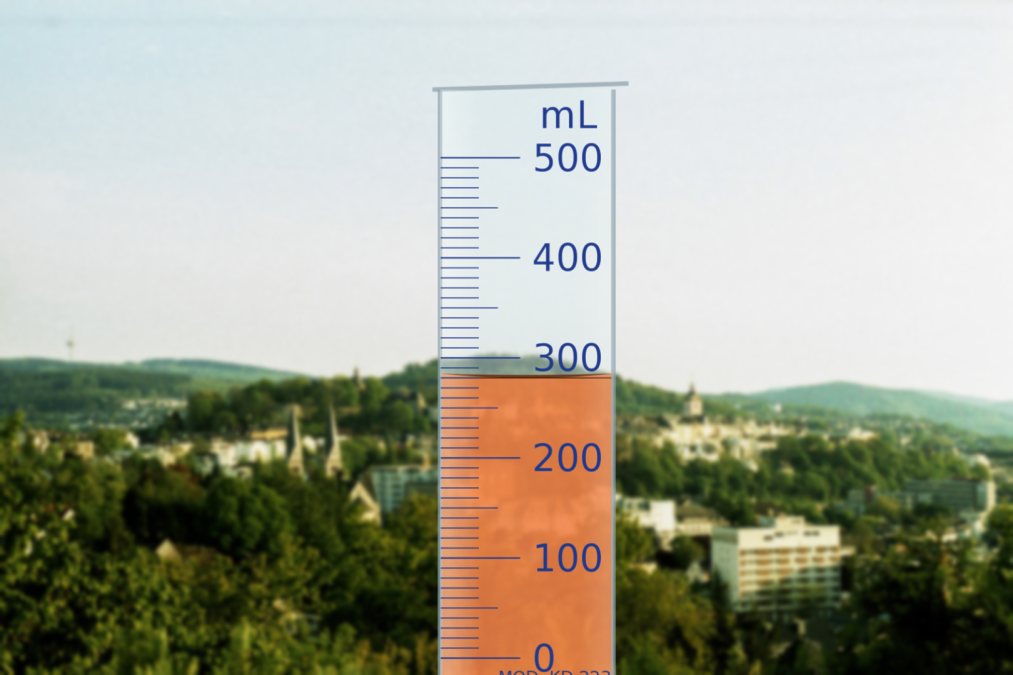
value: {"value": 280, "unit": "mL"}
